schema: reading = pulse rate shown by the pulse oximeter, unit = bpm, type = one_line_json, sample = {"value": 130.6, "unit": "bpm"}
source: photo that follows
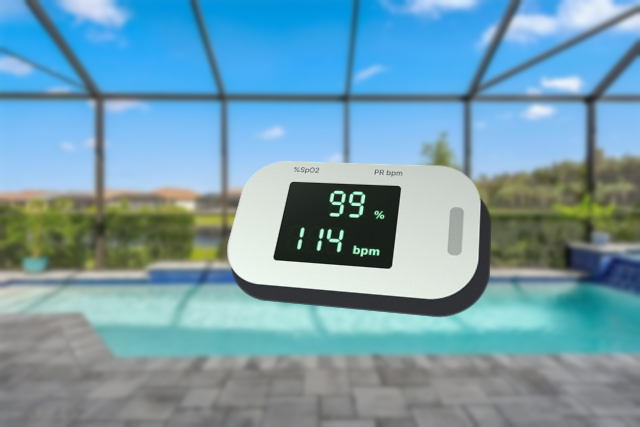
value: {"value": 114, "unit": "bpm"}
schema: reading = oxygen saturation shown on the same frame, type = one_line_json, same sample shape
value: {"value": 99, "unit": "%"}
